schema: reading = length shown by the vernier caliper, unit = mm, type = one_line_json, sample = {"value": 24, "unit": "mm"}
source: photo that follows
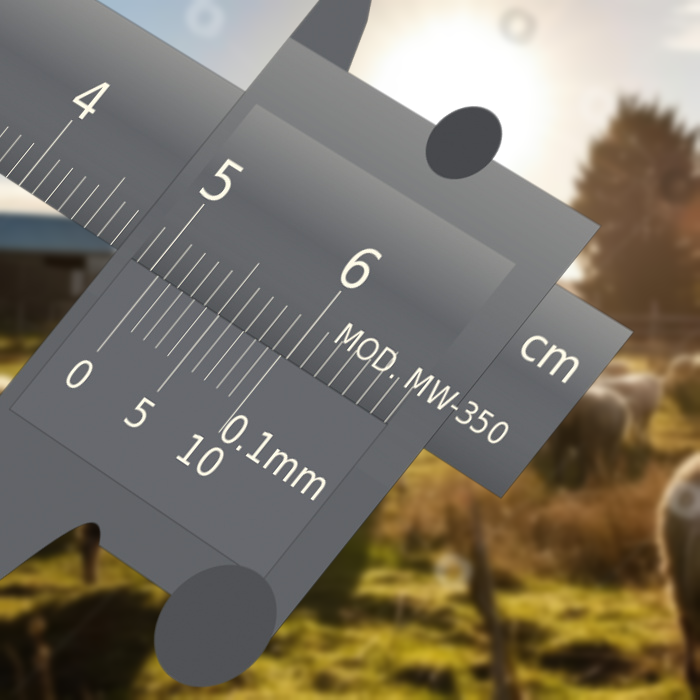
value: {"value": 50.6, "unit": "mm"}
